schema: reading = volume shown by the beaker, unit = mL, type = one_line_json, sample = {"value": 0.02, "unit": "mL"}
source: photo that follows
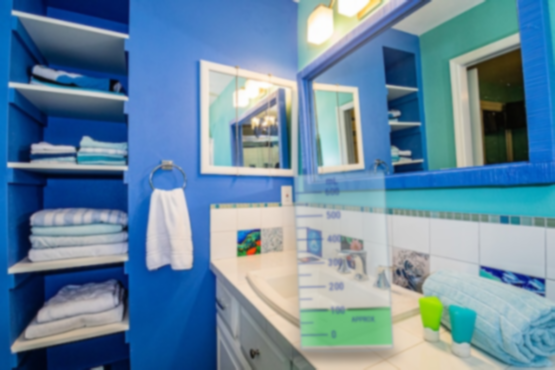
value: {"value": 100, "unit": "mL"}
